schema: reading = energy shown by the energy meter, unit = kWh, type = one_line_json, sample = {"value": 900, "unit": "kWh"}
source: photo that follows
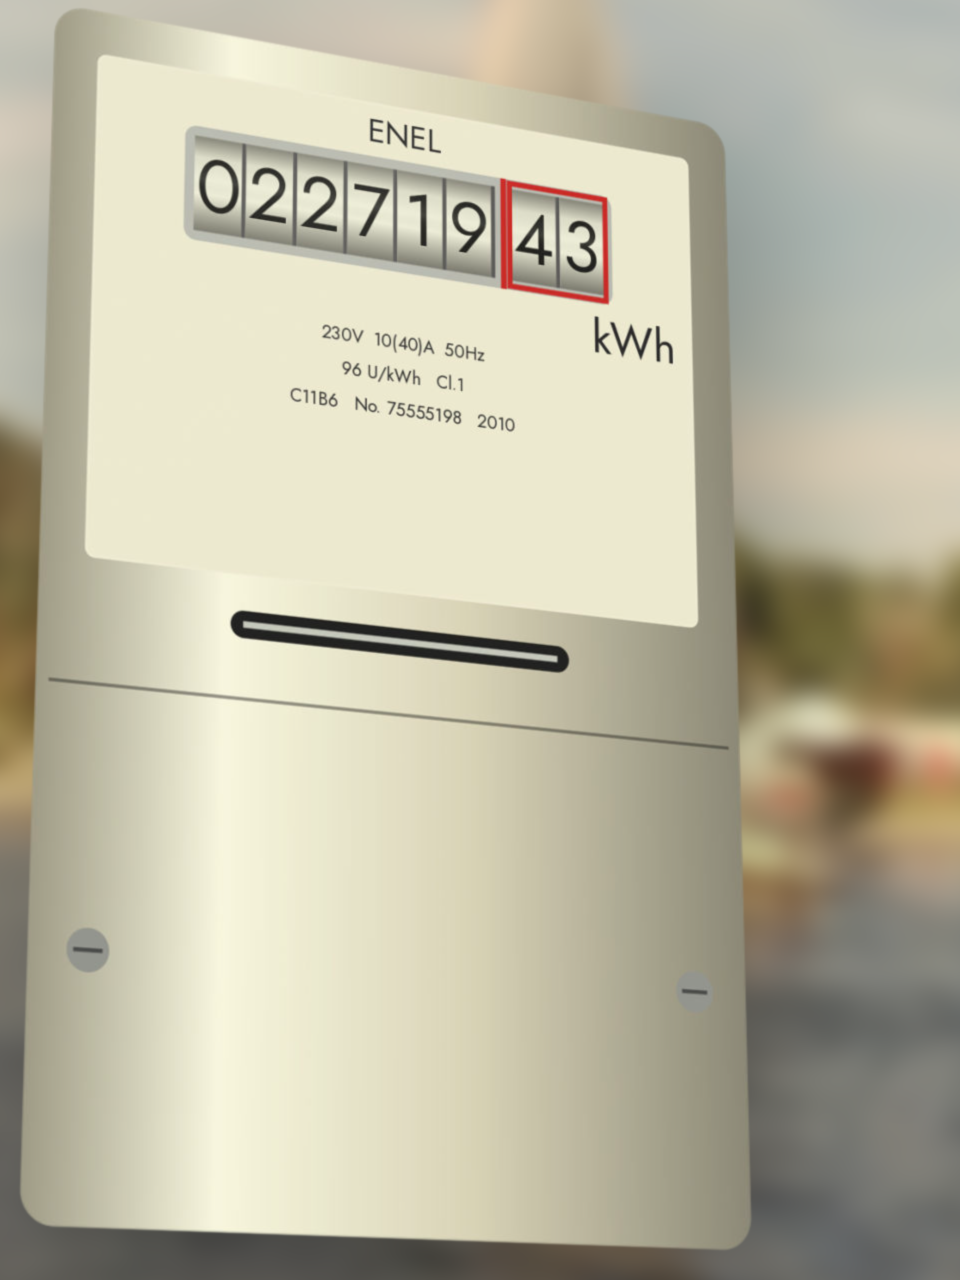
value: {"value": 22719.43, "unit": "kWh"}
